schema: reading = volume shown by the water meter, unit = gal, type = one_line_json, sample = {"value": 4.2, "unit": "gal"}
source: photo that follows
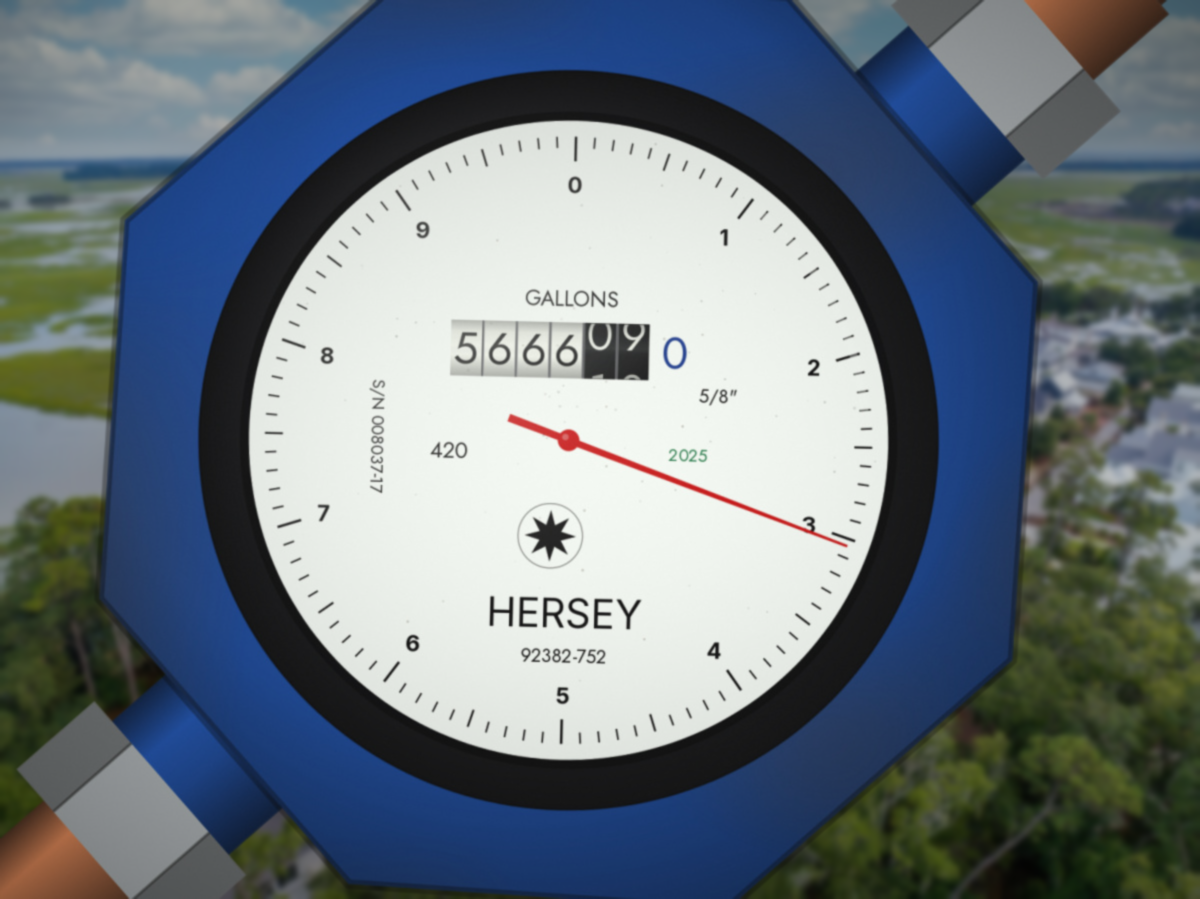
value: {"value": 5666093.0, "unit": "gal"}
